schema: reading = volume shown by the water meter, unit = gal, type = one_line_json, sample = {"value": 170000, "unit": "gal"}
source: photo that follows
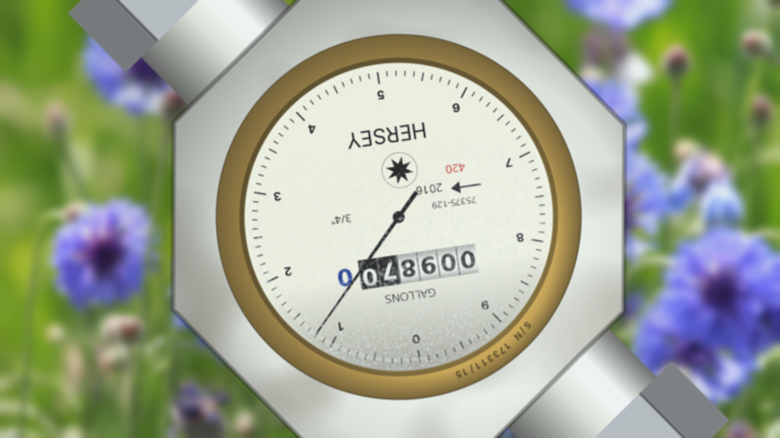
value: {"value": 98701.2, "unit": "gal"}
